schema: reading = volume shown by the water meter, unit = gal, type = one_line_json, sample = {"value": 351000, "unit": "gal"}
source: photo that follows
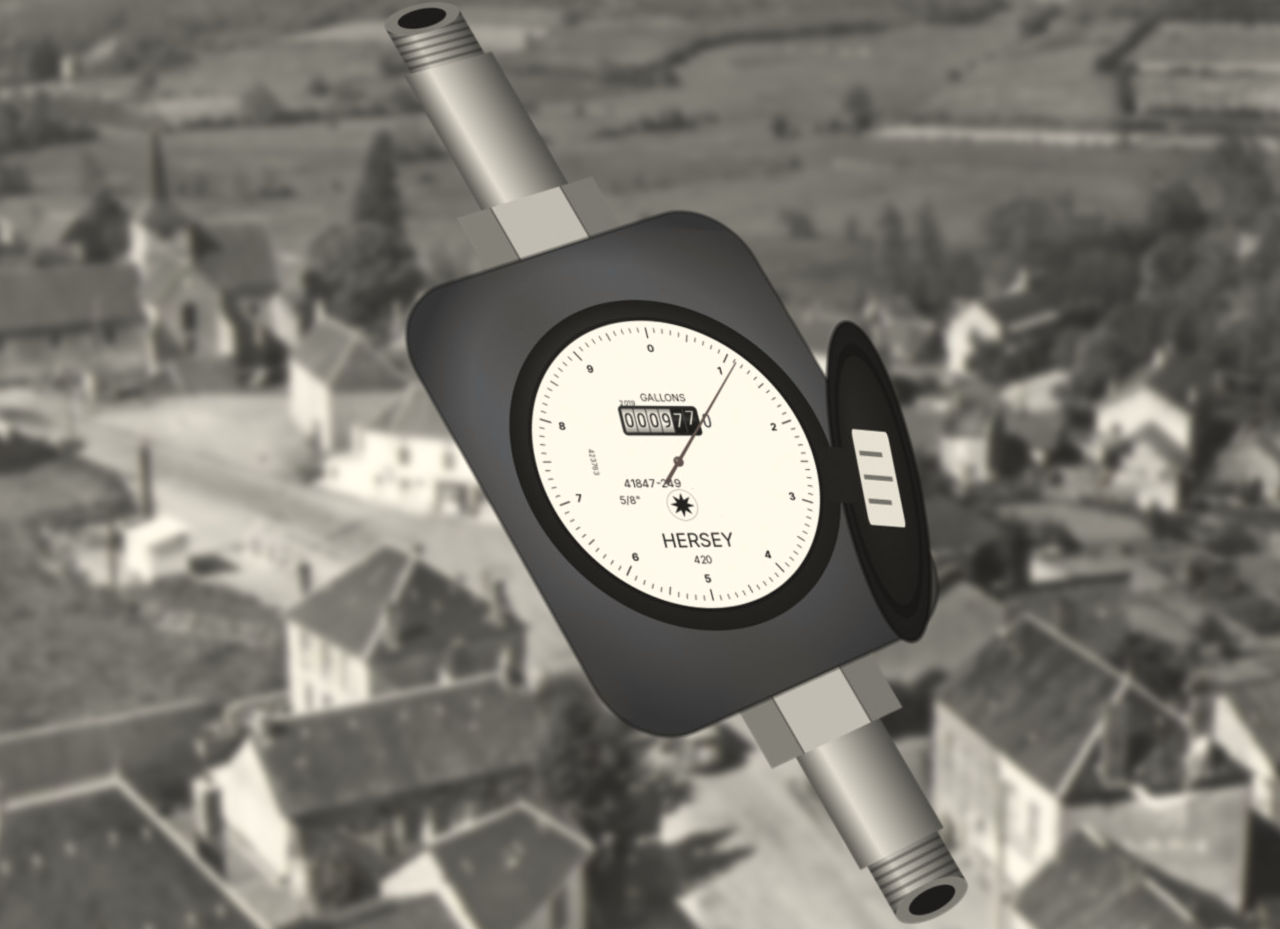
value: {"value": 9771.1, "unit": "gal"}
